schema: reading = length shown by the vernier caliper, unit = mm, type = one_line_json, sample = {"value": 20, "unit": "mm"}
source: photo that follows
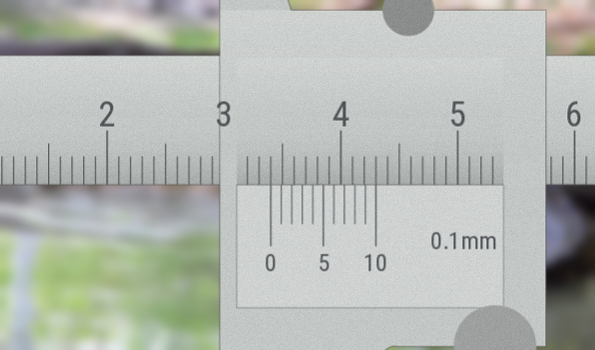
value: {"value": 34.0, "unit": "mm"}
